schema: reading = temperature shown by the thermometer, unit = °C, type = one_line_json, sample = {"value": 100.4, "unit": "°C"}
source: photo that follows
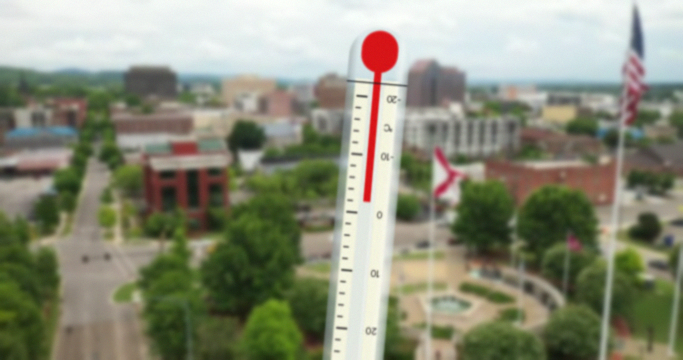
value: {"value": -2, "unit": "°C"}
